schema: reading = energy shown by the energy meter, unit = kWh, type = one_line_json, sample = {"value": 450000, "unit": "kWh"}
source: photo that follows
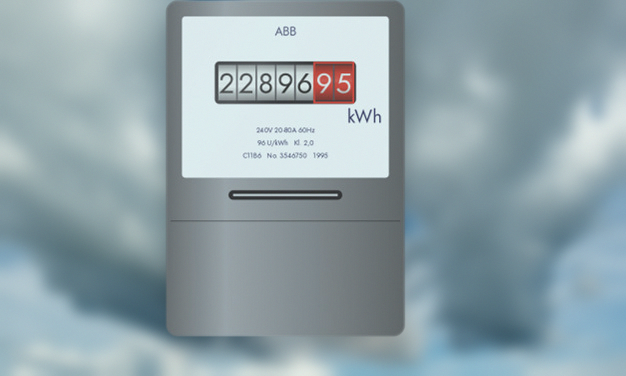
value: {"value": 22896.95, "unit": "kWh"}
